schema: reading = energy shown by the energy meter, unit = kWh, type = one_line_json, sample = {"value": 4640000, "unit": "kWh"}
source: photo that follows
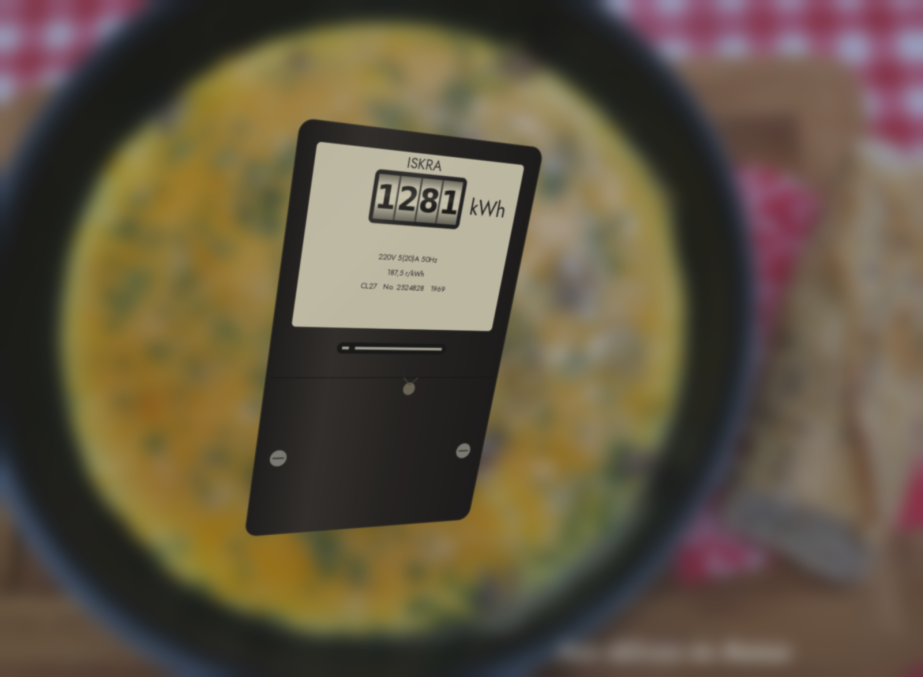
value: {"value": 1281, "unit": "kWh"}
